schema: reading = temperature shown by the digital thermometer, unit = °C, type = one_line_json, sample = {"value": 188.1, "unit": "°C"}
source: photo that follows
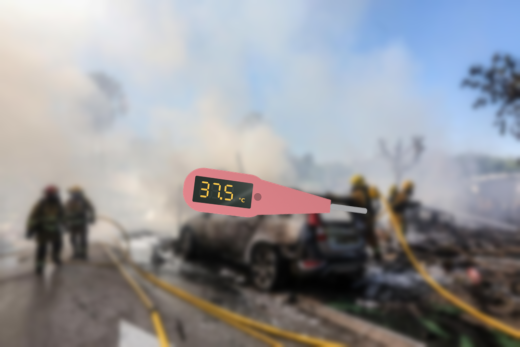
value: {"value": 37.5, "unit": "°C"}
